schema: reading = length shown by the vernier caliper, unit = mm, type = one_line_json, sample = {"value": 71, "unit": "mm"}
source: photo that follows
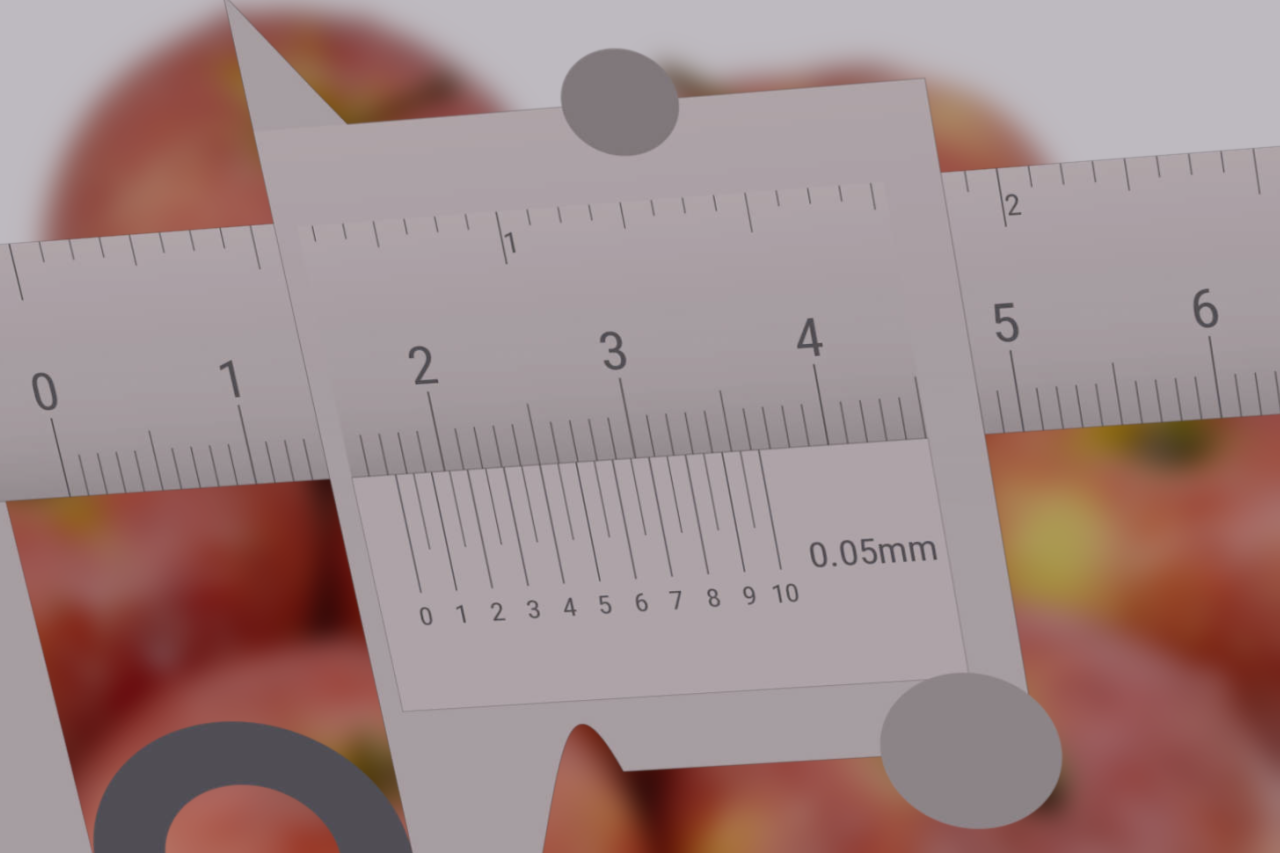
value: {"value": 17.4, "unit": "mm"}
